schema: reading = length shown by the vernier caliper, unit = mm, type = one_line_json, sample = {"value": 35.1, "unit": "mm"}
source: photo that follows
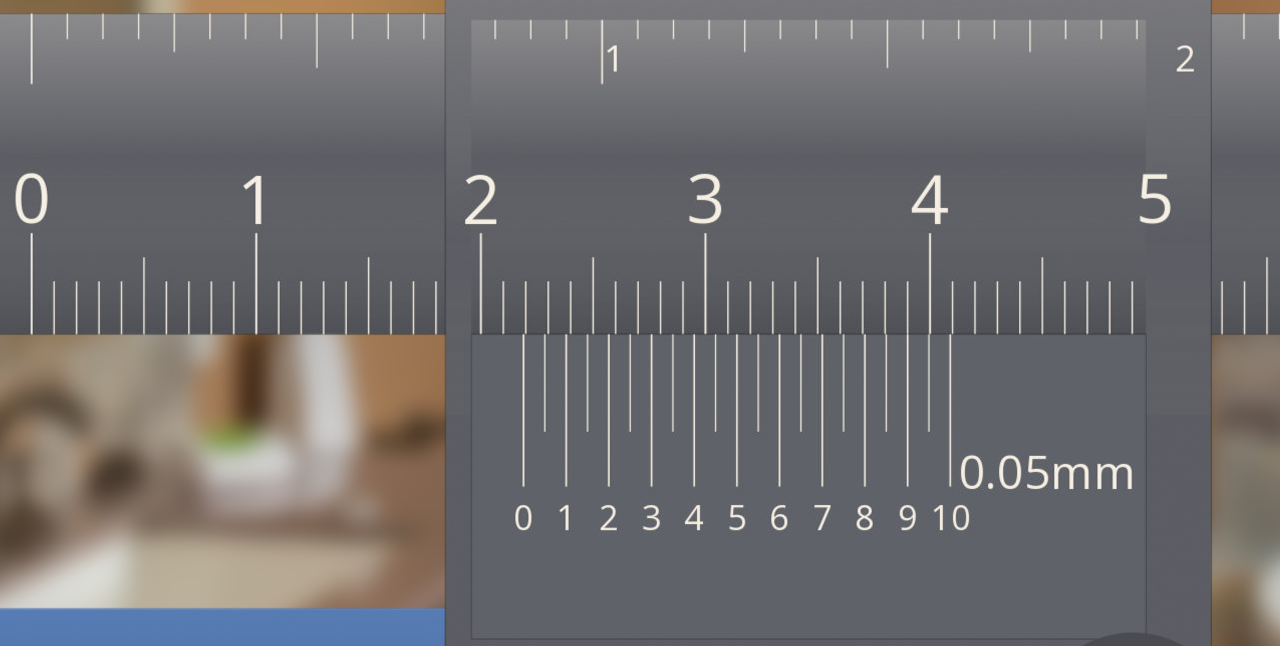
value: {"value": 21.9, "unit": "mm"}
